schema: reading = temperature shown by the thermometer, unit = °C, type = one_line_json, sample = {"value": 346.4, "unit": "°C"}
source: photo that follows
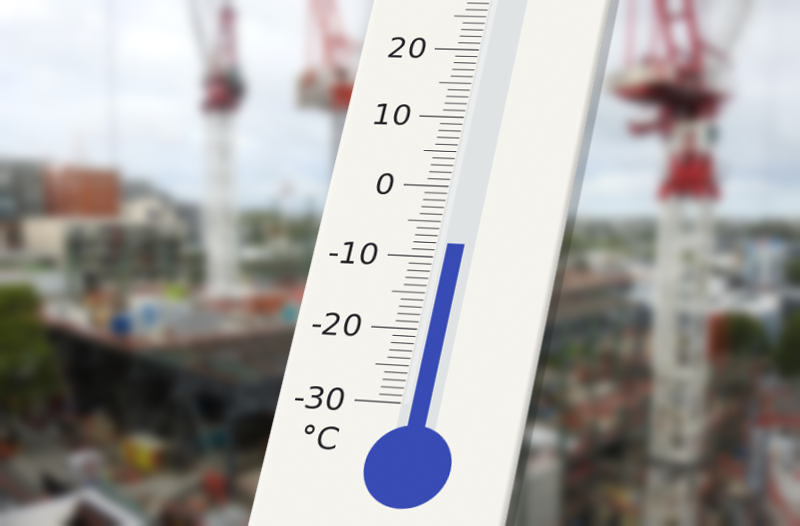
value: {"value": -8, "unit": "°C"}
